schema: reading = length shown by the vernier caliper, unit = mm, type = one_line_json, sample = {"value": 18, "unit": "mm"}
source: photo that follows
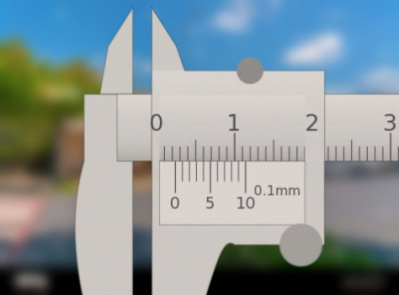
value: {"value": 2.4, "unit": "mm"}
